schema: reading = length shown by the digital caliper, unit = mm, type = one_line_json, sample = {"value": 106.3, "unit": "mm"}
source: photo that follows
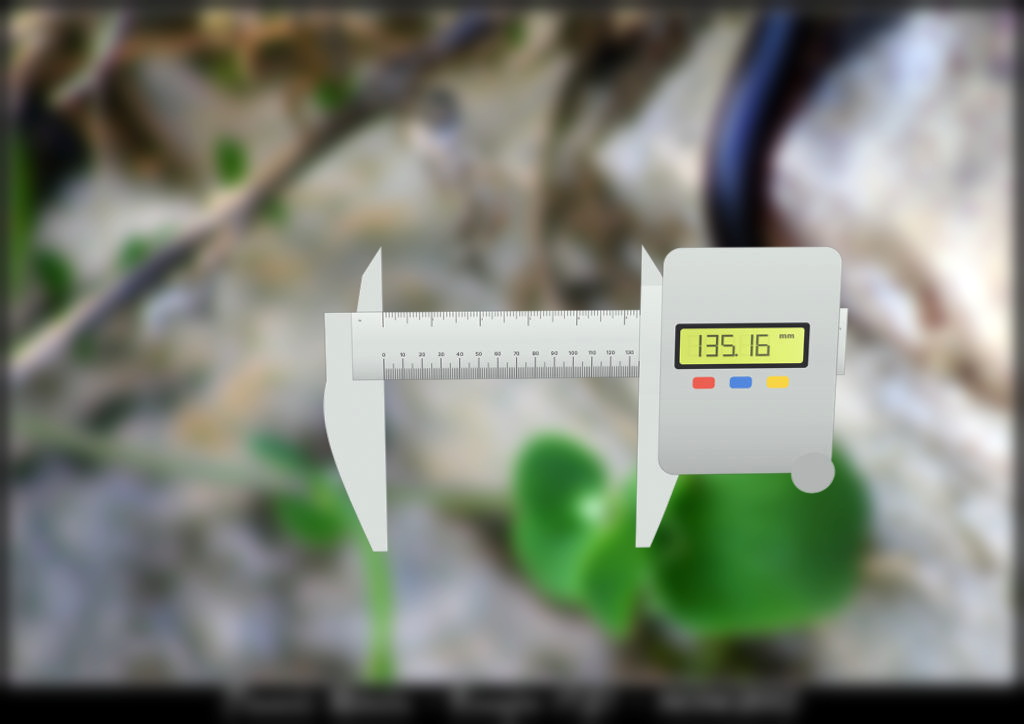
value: {"value": 135.16, "unit": "mm"}
